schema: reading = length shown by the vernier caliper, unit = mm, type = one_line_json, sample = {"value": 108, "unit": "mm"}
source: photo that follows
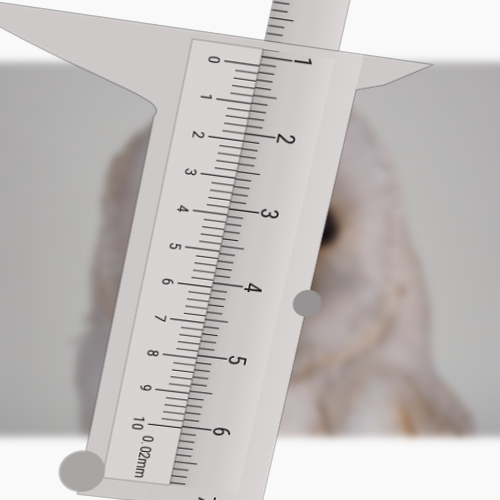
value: {"value": 11.2, "unit": "mm"}
